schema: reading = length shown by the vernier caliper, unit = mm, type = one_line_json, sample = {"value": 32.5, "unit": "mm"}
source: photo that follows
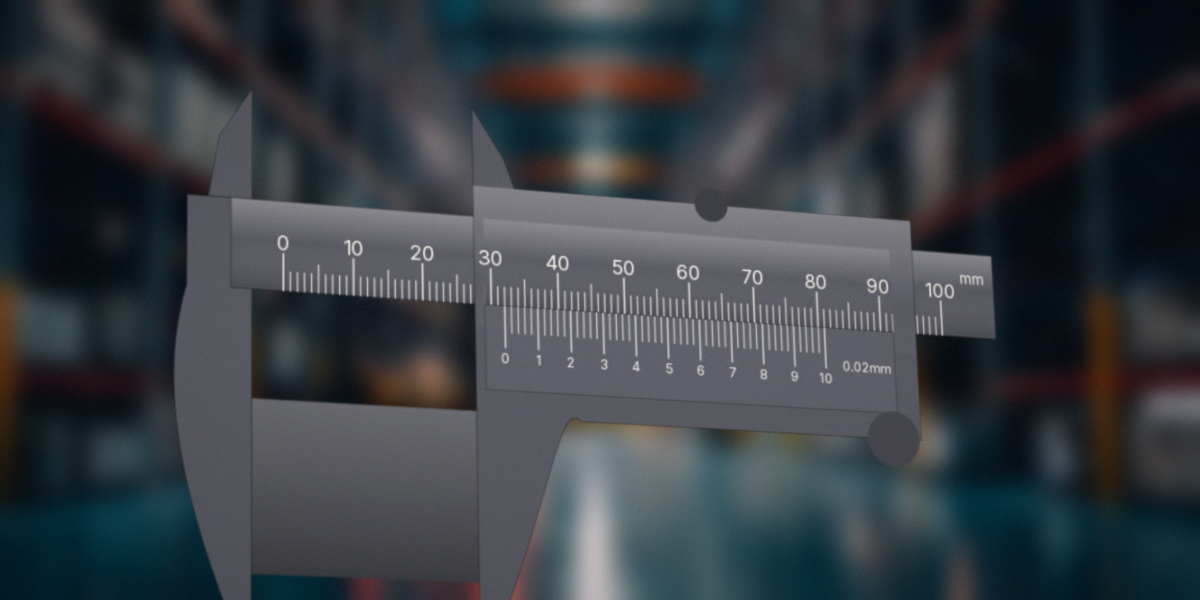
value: {"value": 32.0, "unit": "mm"}
